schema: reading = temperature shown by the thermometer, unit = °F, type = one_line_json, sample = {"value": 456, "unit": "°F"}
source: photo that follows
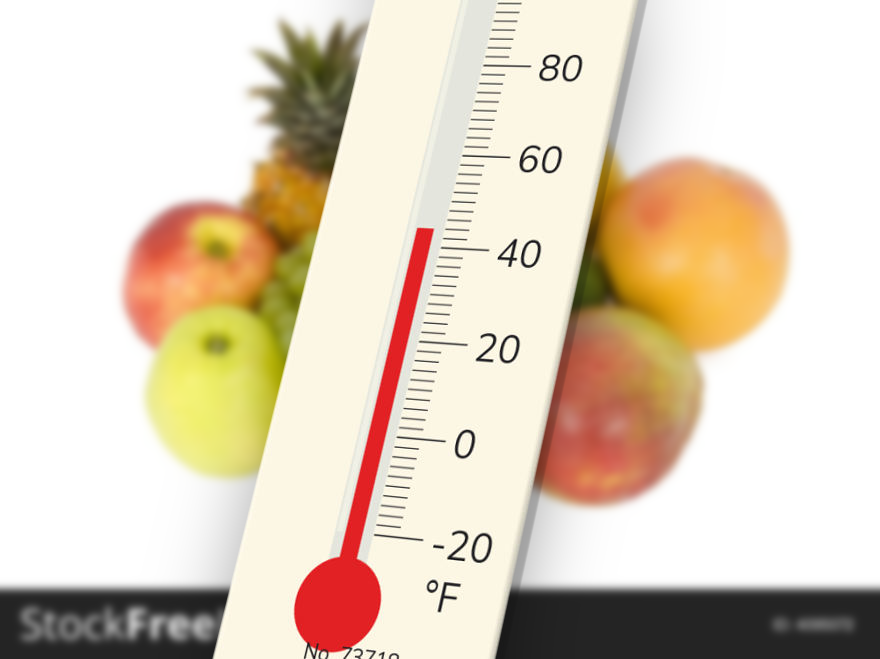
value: {"value": 44, "unit": "°F"}
